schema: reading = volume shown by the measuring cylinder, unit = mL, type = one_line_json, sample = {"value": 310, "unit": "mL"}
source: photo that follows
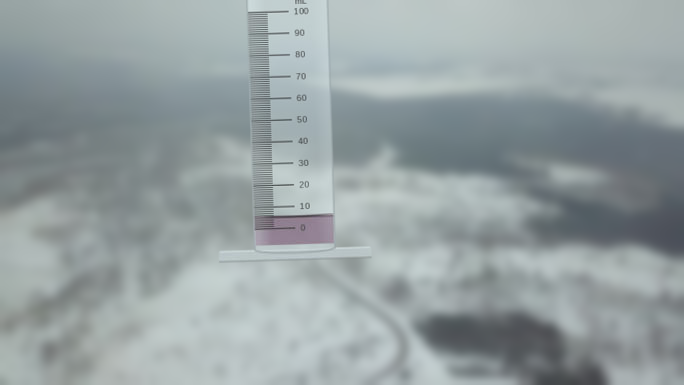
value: {"value": 5, "unit": "mL"}
